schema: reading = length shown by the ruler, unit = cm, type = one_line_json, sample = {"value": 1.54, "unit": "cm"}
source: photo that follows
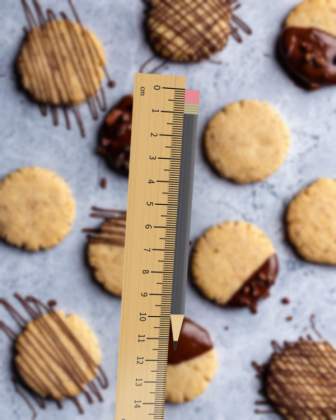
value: {"value": 11.5, "unit": "cm"}
